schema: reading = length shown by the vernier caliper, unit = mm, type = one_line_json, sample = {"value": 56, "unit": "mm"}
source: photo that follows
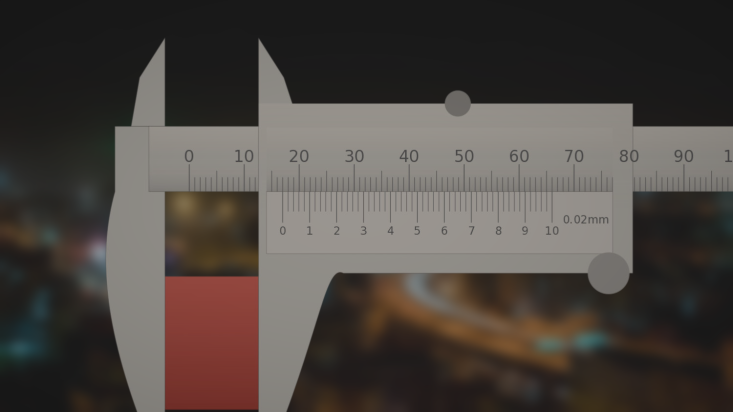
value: {"value": 17.0, "unit": "mm"}
